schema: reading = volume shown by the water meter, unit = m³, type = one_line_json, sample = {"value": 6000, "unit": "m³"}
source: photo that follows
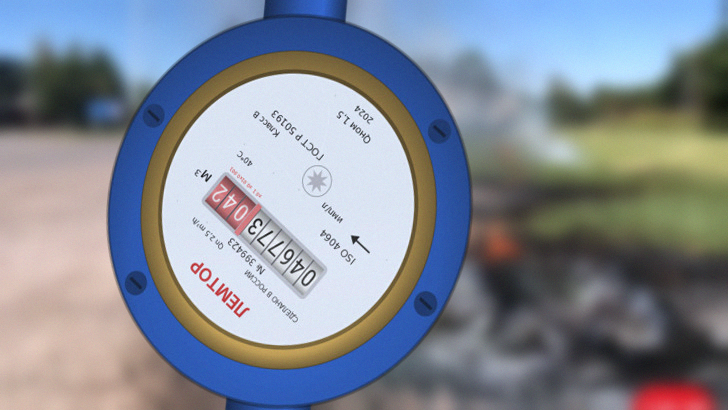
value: {"value": 46773.042, "unit": "m³"}
